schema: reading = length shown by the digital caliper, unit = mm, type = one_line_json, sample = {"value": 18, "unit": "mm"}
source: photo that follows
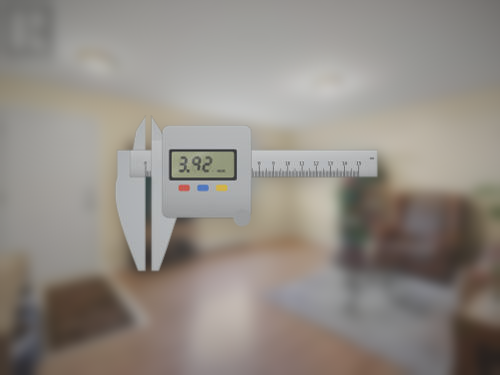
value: {"value": 3.92, "unit": "mm"}
